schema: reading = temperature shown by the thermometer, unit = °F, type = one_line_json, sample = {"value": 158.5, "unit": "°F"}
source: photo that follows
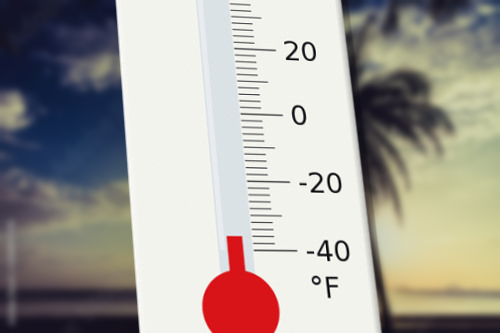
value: {"value": -36, "unit": "°F"}
